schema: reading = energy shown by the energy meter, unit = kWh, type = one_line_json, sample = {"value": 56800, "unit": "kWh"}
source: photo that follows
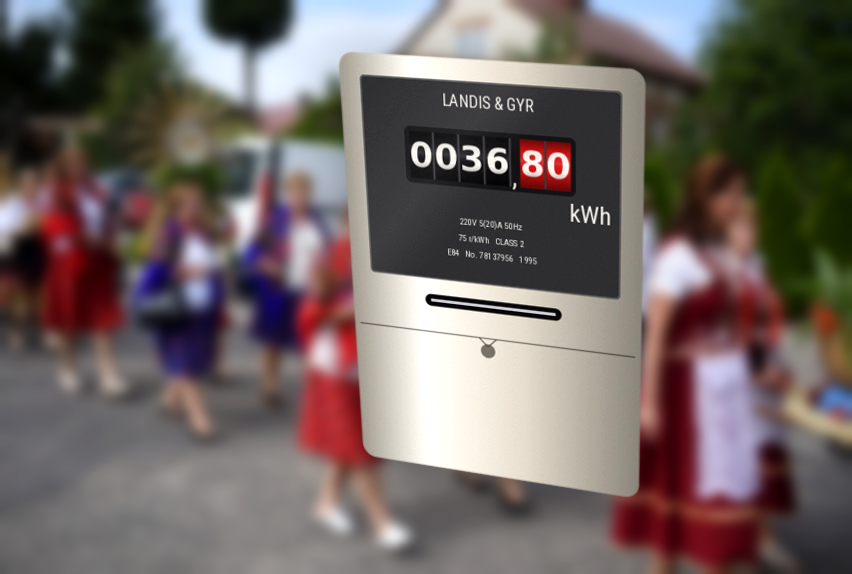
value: {"value": 36.80, "unit": "kWh"}
